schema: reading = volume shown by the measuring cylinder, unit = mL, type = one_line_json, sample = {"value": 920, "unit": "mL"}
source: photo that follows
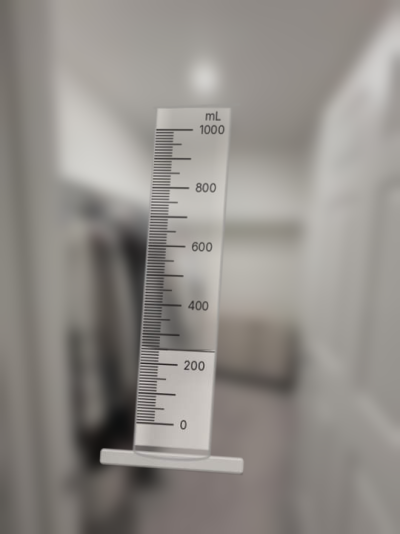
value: {"value": 250, "unit": "mL"}
